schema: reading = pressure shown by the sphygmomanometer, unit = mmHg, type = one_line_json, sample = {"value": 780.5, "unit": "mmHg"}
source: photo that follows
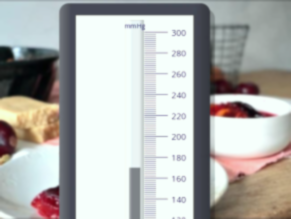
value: {"value": 170, "unit": "mmHg"}
